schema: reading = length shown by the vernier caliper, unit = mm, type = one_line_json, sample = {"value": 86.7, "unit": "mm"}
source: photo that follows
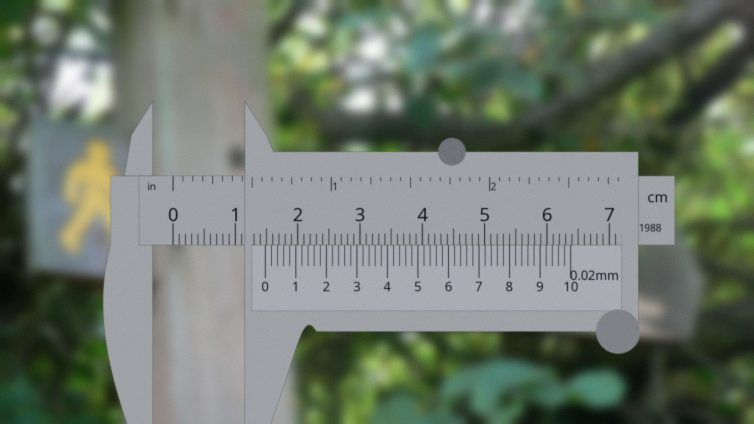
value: {"value": 14.8, "unit": "mm"}
